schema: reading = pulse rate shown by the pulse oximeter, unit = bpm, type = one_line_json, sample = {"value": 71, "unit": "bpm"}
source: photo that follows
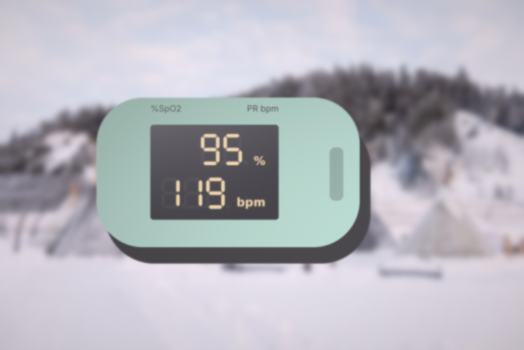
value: {"value": 119, "unit": "bpm"}
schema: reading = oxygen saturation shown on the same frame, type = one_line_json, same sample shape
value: {"value": 95, "unit": "%"}
